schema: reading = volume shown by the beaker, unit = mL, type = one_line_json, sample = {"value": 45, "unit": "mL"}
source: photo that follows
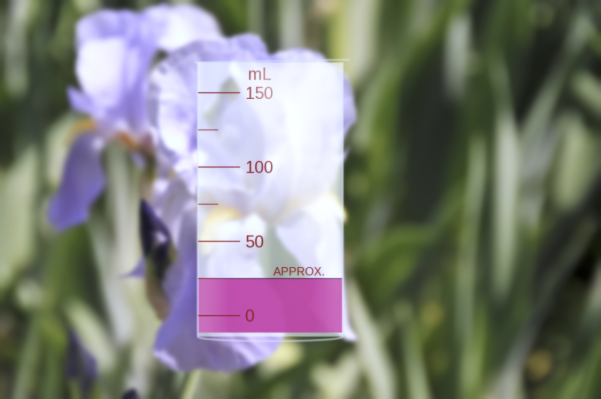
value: {"value": 25, "unit": "mL"}
